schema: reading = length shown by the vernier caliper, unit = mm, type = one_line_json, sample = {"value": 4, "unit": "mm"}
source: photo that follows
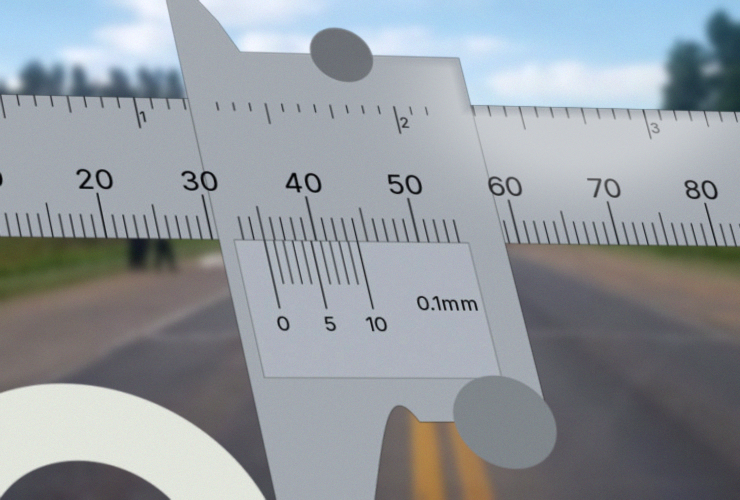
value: {"value": 35.0, "unit": "mm"}
